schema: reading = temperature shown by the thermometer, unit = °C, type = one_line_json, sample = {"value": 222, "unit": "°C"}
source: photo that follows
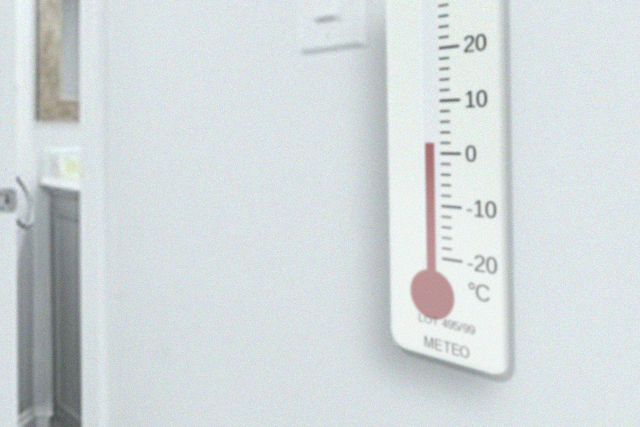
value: {"value": 2, "unit": "°C"}
